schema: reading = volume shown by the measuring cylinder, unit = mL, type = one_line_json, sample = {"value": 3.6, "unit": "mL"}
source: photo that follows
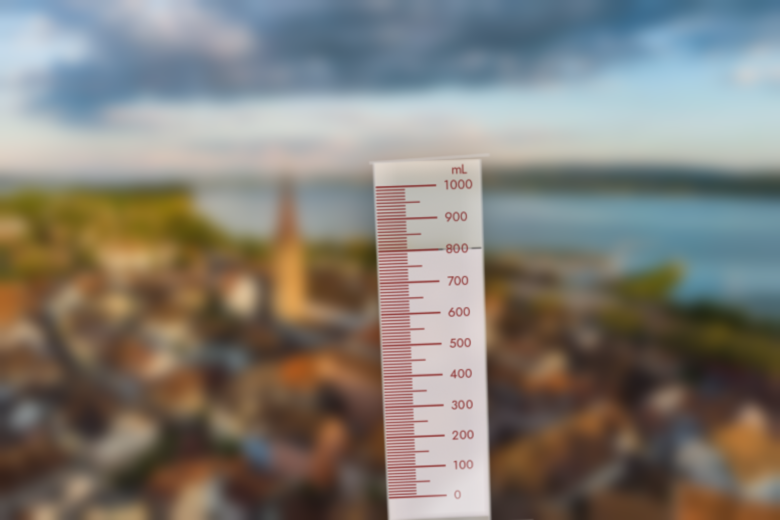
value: {"value": 800, "unit": "mL"}
